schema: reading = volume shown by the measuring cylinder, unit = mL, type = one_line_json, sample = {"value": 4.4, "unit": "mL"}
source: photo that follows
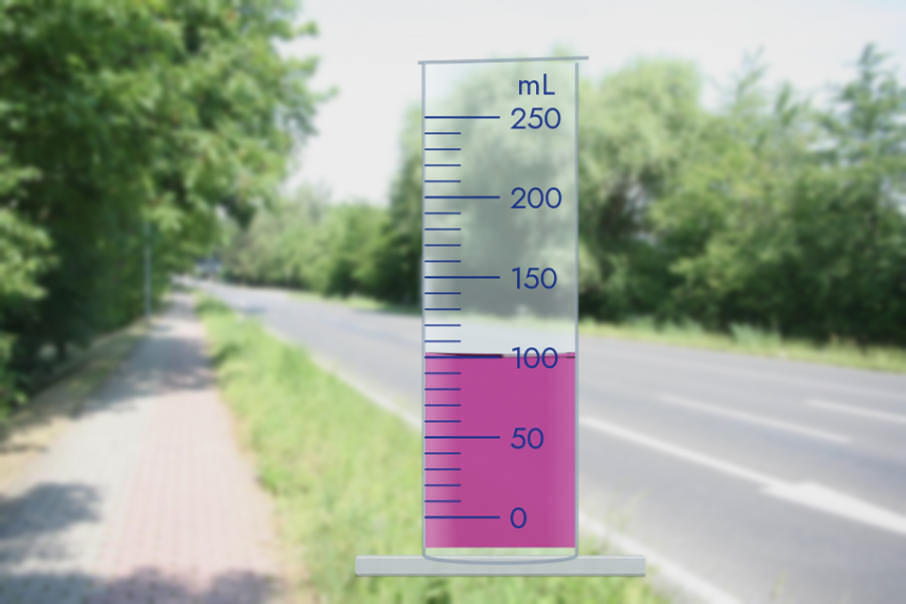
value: {"value": 100, "unit": "mL"}
